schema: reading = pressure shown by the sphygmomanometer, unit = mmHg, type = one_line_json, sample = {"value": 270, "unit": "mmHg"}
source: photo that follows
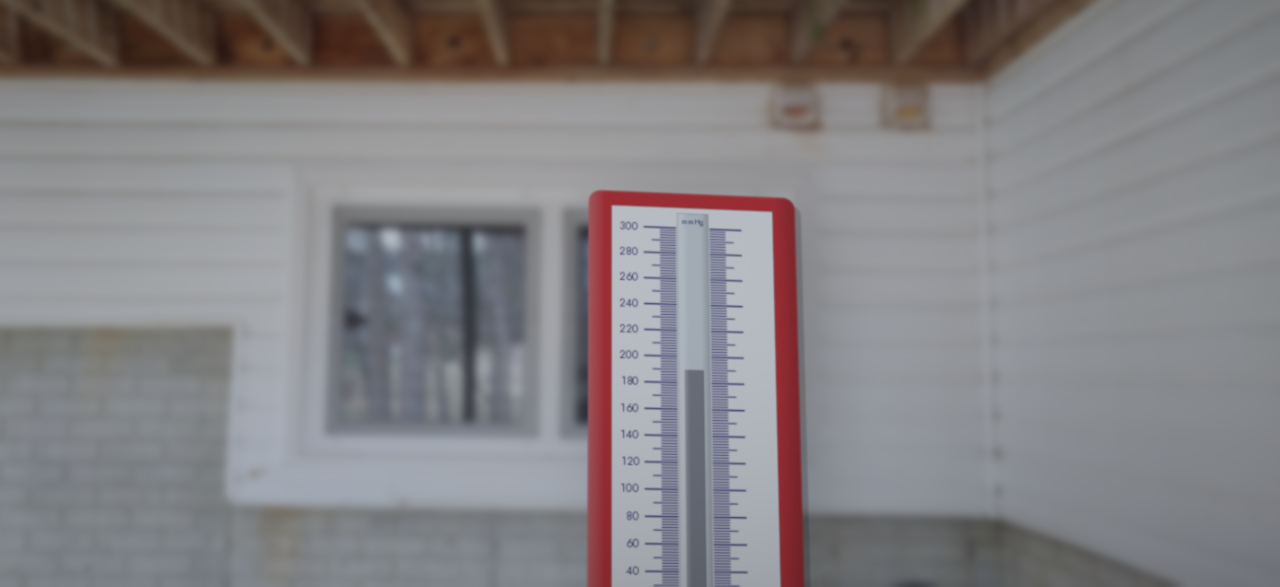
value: {"value": 190, "unit": "mmHg"}
